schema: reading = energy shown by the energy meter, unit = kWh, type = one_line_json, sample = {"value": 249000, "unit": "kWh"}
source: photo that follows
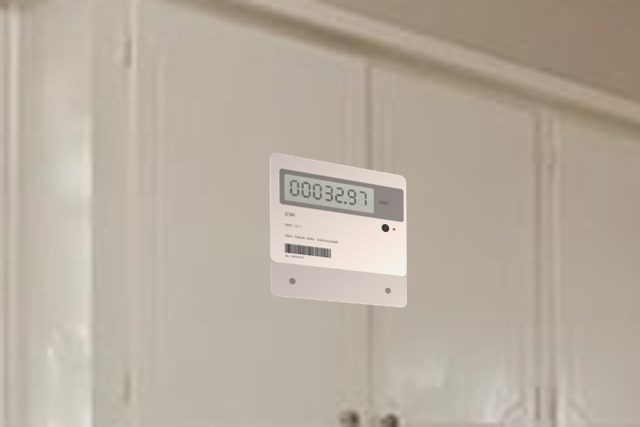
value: {"value": 32.97, "unit": "kWh"}
